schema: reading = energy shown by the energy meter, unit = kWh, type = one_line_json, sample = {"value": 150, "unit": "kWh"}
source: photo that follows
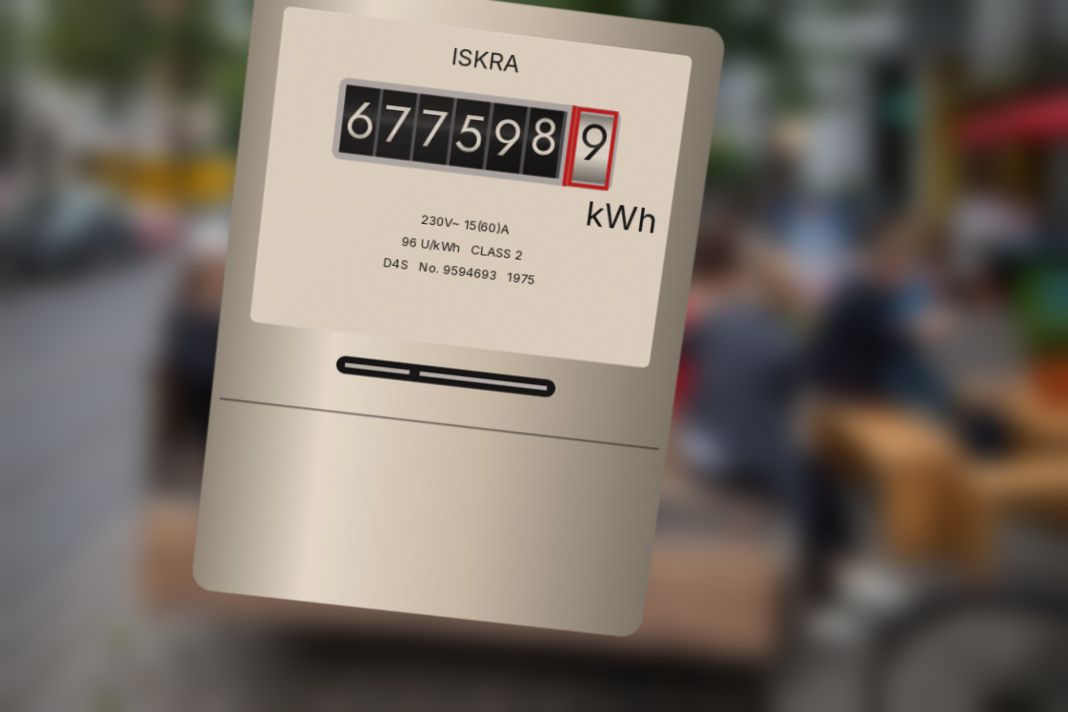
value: {"value": 677598.9, "unit": "kWh"}
